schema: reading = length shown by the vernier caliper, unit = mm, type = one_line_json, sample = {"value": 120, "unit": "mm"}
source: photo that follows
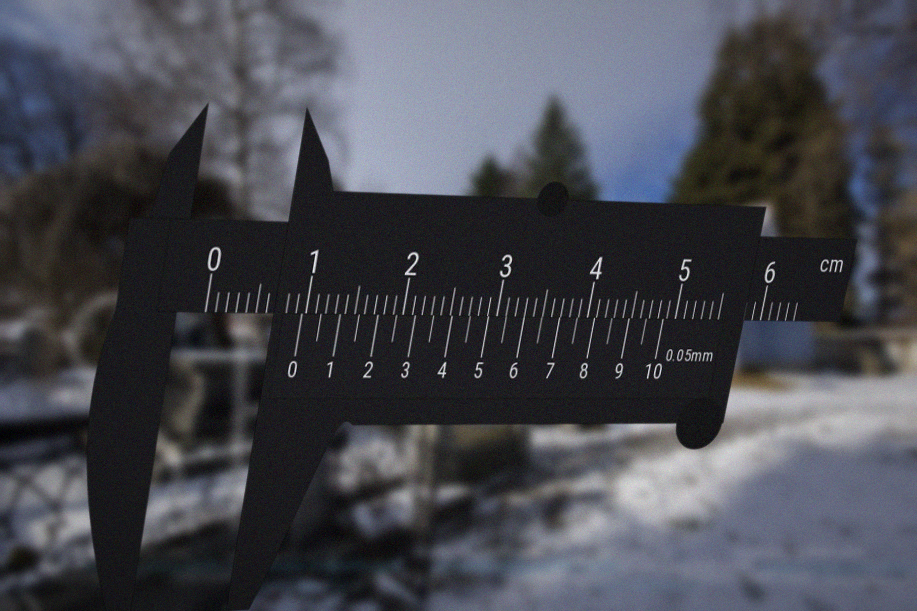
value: {"value": 9.6, "unit": "mm"}
